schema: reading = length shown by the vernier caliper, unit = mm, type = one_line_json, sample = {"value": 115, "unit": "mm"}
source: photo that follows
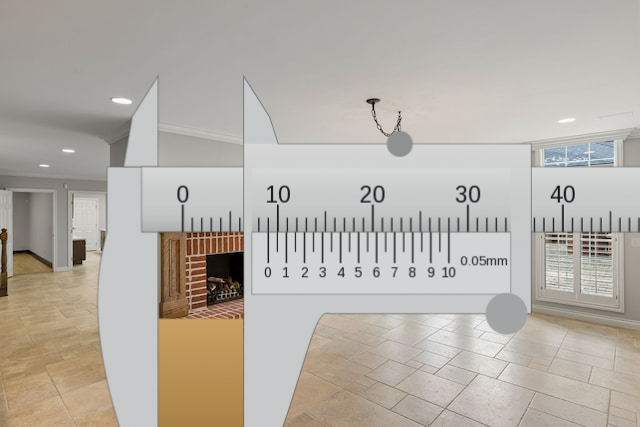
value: {"value": 9.0, "unit": "mm"}
